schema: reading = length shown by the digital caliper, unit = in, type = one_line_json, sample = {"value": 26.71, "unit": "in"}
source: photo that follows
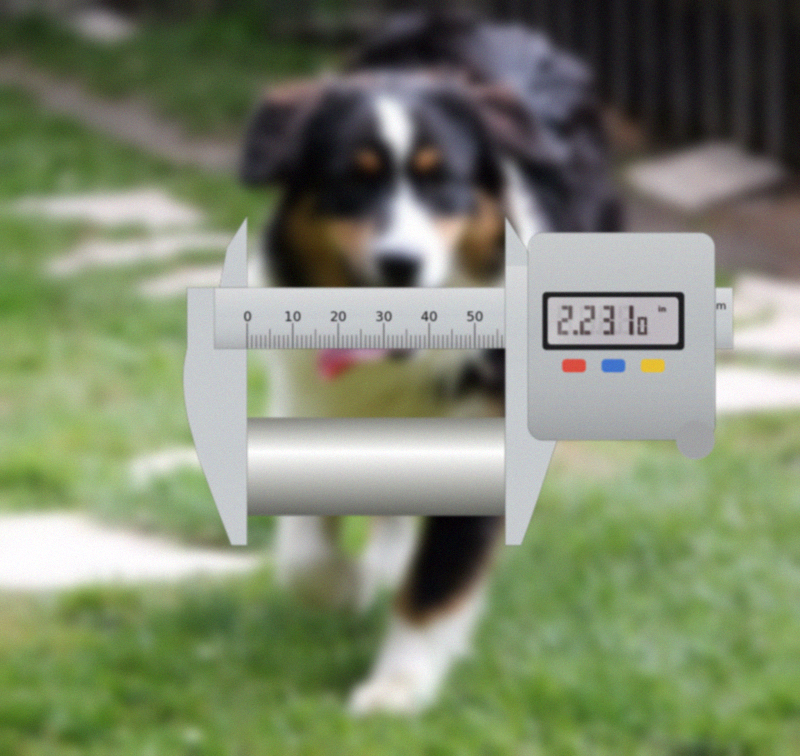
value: {"value": 2.2310, "unit": "in"}
